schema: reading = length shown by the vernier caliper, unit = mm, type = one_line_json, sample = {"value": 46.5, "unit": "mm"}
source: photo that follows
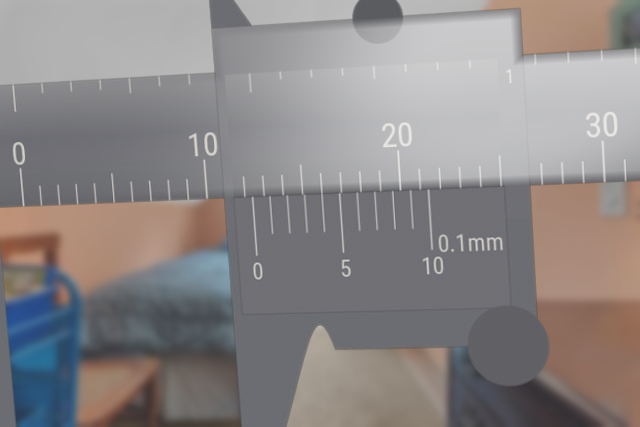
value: {"value": 12.4, "unit": "mm"}
